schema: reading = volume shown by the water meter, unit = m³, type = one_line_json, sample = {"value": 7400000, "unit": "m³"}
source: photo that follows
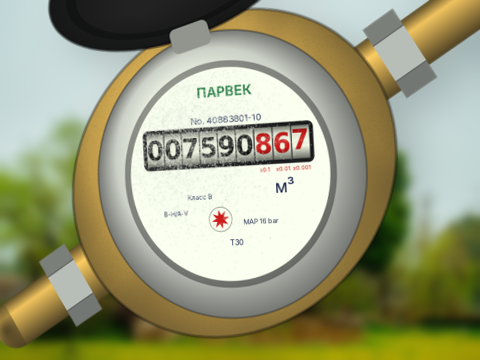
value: {"value": 7590.867, "unit": "m³"}
